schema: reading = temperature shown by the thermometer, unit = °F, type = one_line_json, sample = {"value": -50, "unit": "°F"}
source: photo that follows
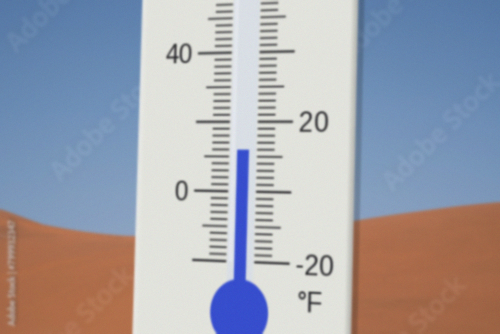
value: {"value": 12, "unit": "°F"}
